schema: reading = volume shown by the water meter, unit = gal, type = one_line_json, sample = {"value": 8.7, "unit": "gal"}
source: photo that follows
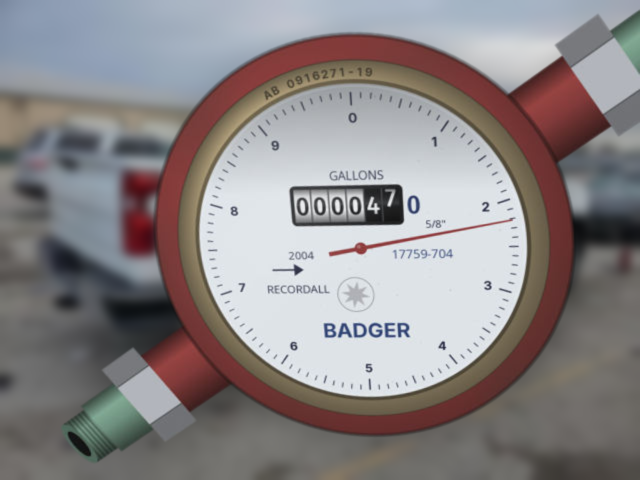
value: {"value": 472.2, "unit": "gal"}
